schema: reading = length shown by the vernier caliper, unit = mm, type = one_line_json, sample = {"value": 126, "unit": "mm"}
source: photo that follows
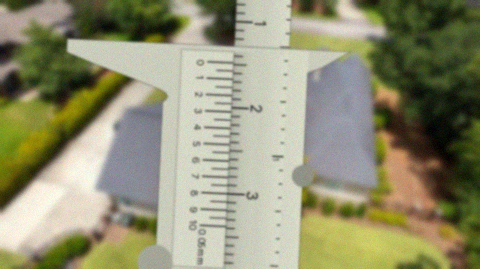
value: {"value": 14.8, "unit": "mm"}
